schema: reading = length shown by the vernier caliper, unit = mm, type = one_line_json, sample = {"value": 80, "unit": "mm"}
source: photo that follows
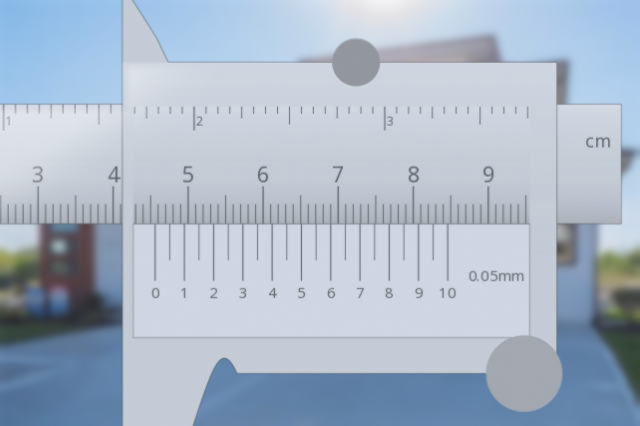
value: {"value": 45.6, "unit": "mm"}
